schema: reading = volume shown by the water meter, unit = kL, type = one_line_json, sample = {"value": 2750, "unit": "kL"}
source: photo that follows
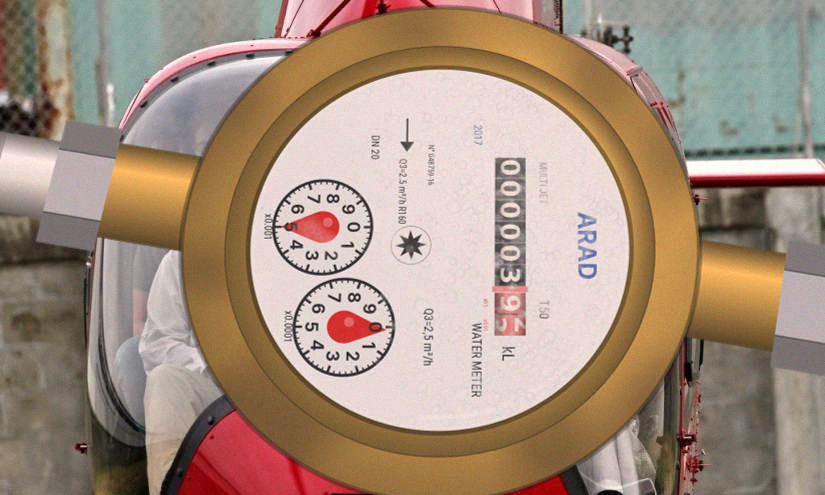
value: {"value": 3.9250, "unit": "kL"}
